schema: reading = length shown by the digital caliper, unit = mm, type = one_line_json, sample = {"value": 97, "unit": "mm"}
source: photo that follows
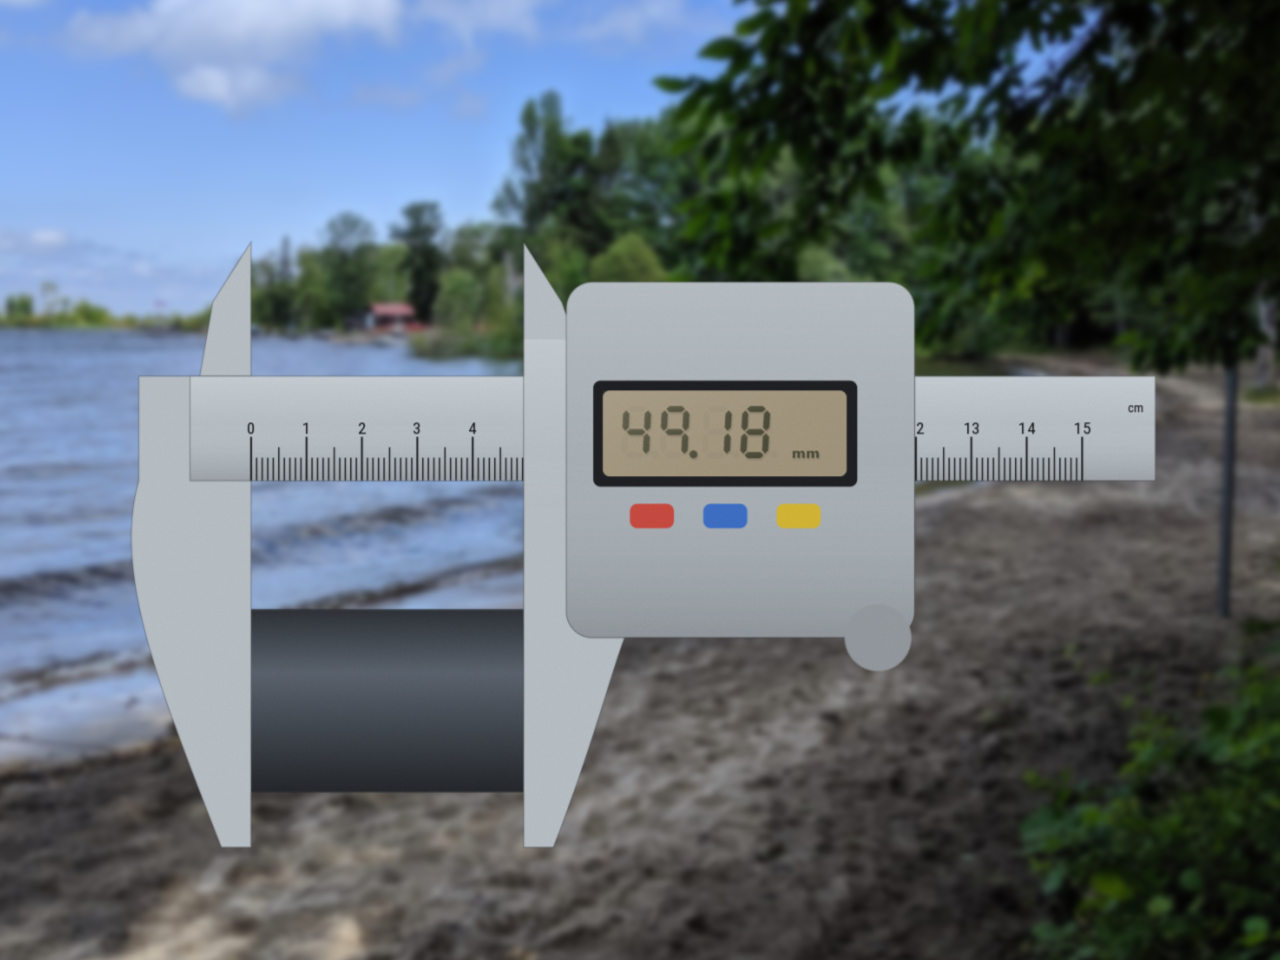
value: {"value": 49.18, "unit": "mm"}
